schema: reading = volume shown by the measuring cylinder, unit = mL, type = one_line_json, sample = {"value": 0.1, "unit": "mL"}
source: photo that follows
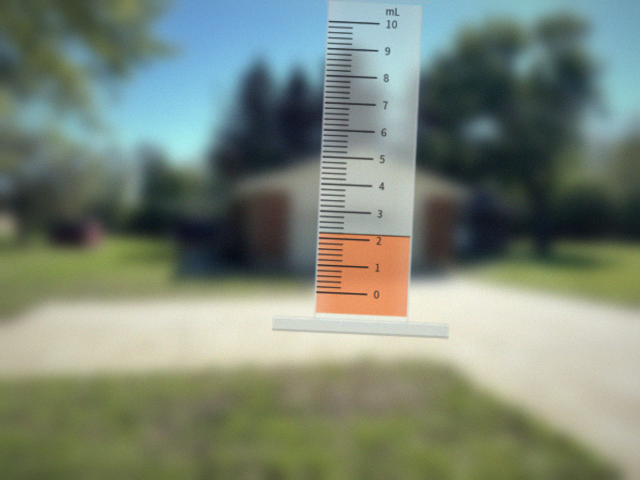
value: {"value": 2.2, "unit": "mL"}
